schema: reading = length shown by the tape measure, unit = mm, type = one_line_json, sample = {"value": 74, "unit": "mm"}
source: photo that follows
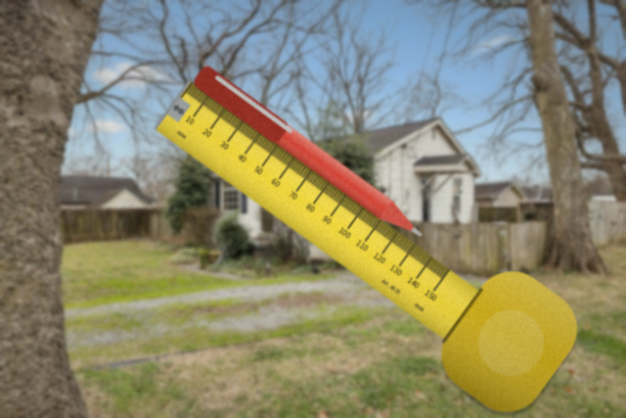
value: {"value": 130, "unit": "mm"}
